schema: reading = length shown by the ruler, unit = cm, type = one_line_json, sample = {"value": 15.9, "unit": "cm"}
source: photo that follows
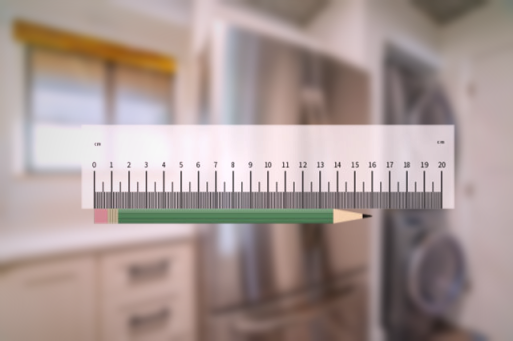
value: {"value": 16, "unit": "cm"}
